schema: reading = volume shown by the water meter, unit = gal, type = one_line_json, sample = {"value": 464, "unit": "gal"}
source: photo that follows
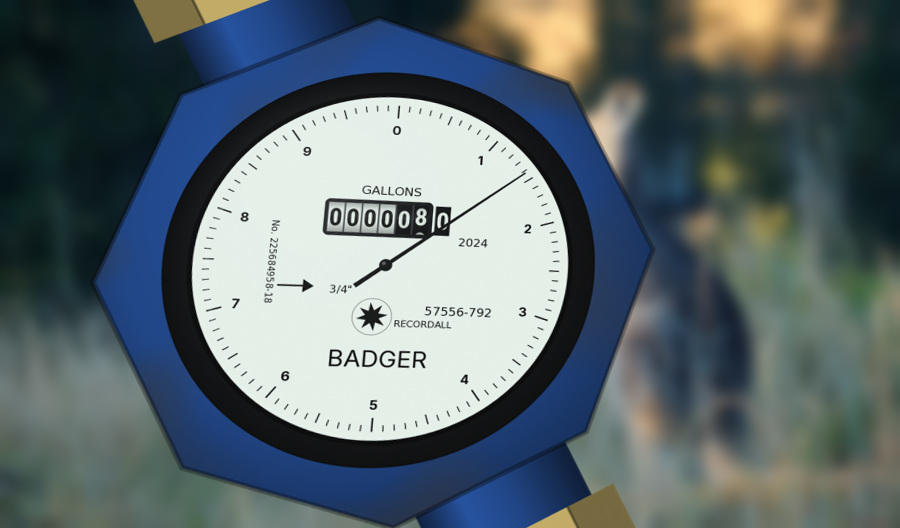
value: {"value": 81.4, "unit": "gal"}
